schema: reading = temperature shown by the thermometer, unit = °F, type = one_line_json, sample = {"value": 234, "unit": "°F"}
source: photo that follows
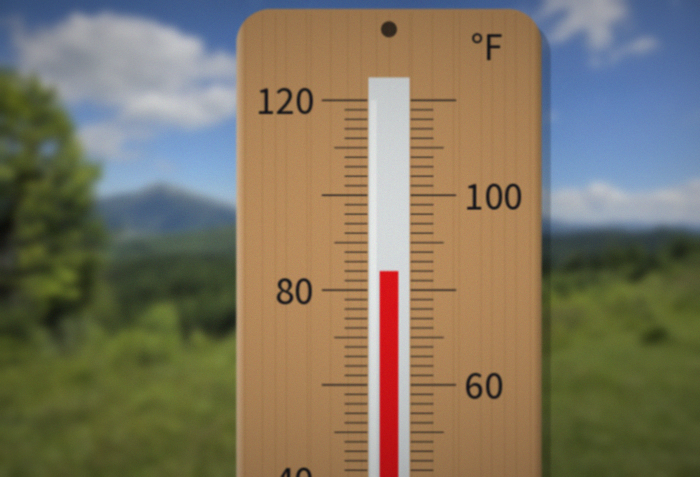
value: {"value": 84, "unit": "°F"}
